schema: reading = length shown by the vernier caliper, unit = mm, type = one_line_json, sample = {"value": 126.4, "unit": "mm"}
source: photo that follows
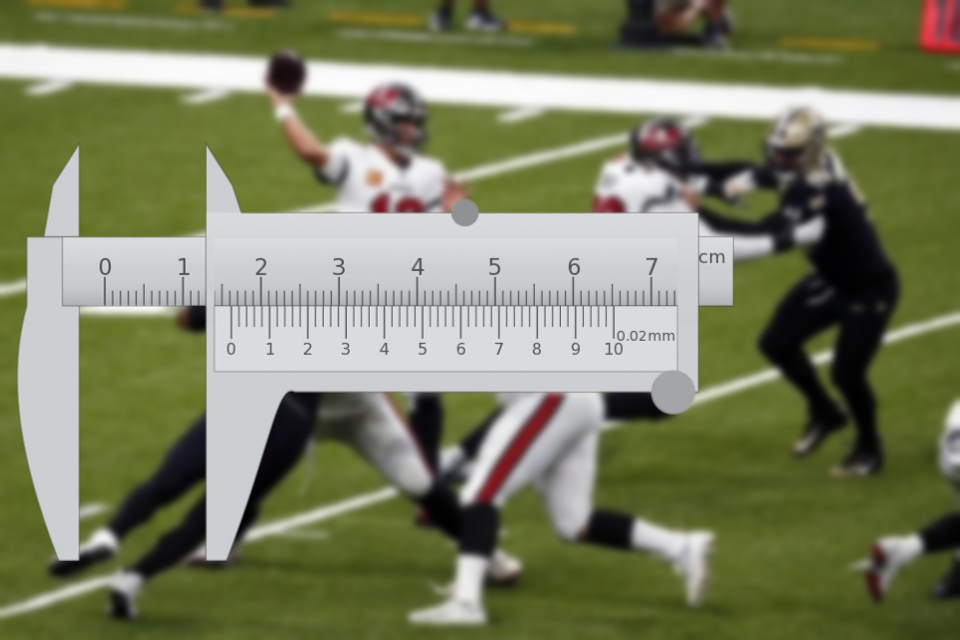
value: {"value": 16.2, "unit": "mm"}
